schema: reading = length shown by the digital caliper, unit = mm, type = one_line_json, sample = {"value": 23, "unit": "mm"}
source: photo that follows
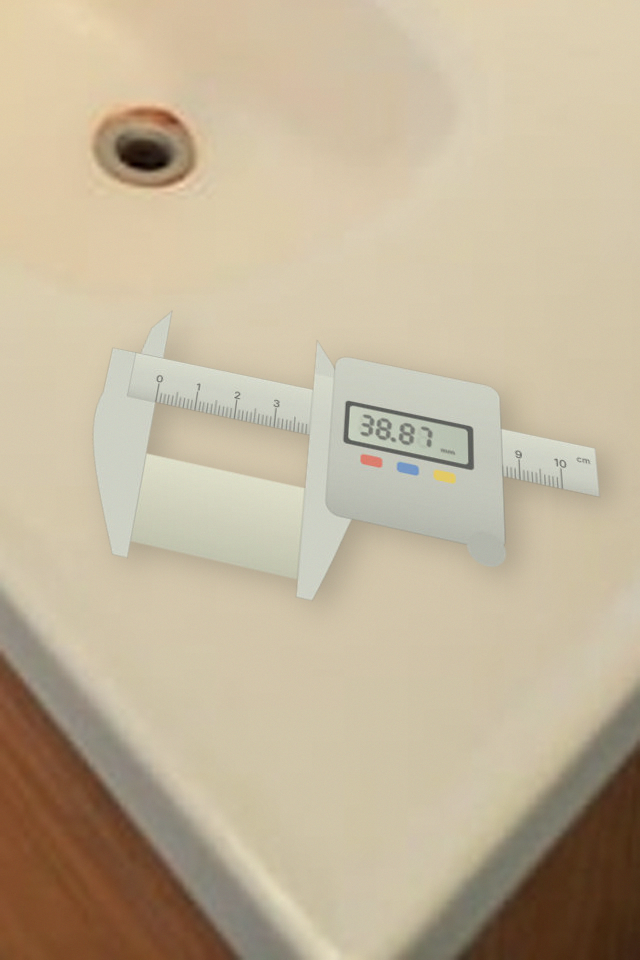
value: {"value": 38.87, "unit": "mm"}
